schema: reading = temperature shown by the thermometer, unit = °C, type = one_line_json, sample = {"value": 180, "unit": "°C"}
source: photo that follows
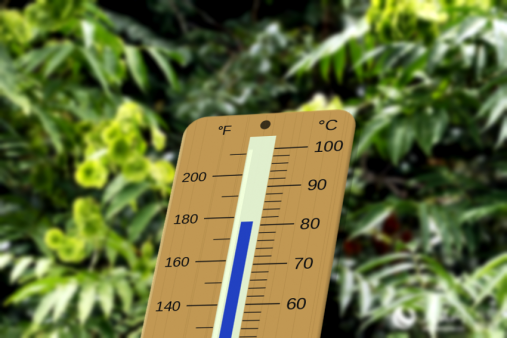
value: {"value": 81, "unit": "°C"}
